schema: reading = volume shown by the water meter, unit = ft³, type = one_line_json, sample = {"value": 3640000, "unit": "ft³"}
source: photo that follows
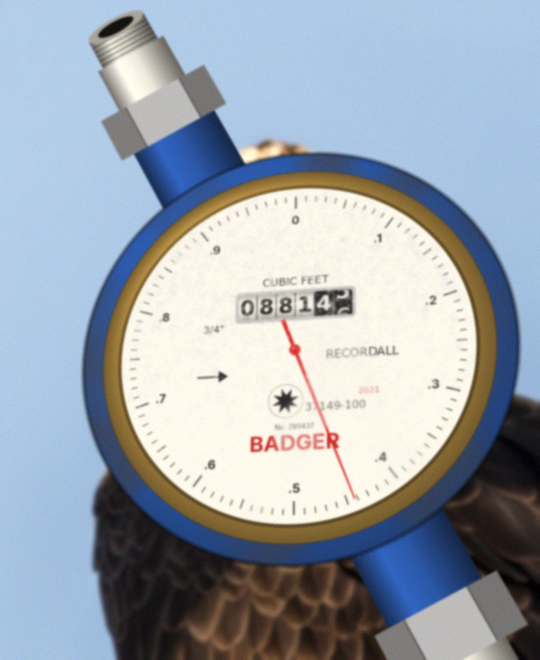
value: {"value": 88145.44, "unit": "ft³"}
